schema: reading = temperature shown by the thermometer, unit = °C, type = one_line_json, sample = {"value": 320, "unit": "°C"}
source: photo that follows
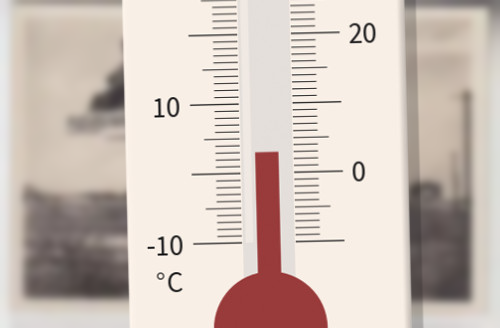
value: {"value": 3, "unit": "°C"}
